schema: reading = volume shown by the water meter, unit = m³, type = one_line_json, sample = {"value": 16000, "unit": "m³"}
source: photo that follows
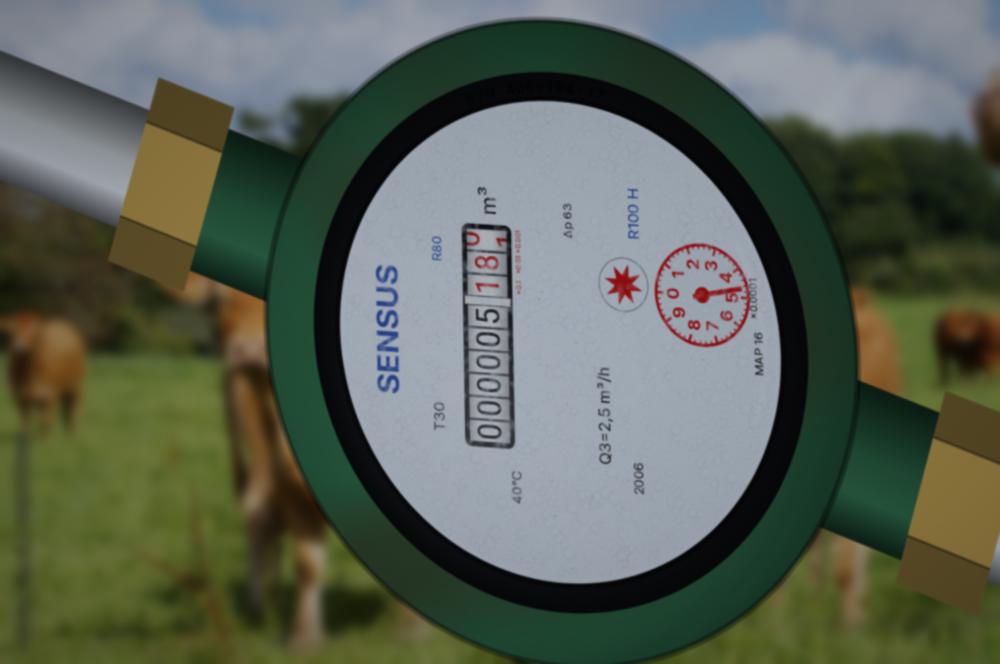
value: {"value": 5.1804, "unit": "m³"}
